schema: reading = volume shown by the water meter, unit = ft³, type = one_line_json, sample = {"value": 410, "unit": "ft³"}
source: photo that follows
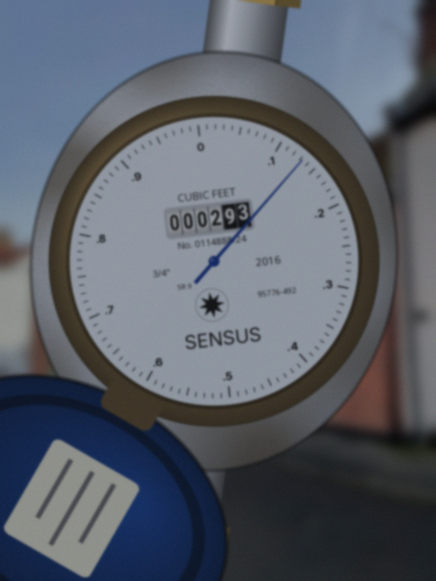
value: {"value": 293.13, "unit": "ft³"}
